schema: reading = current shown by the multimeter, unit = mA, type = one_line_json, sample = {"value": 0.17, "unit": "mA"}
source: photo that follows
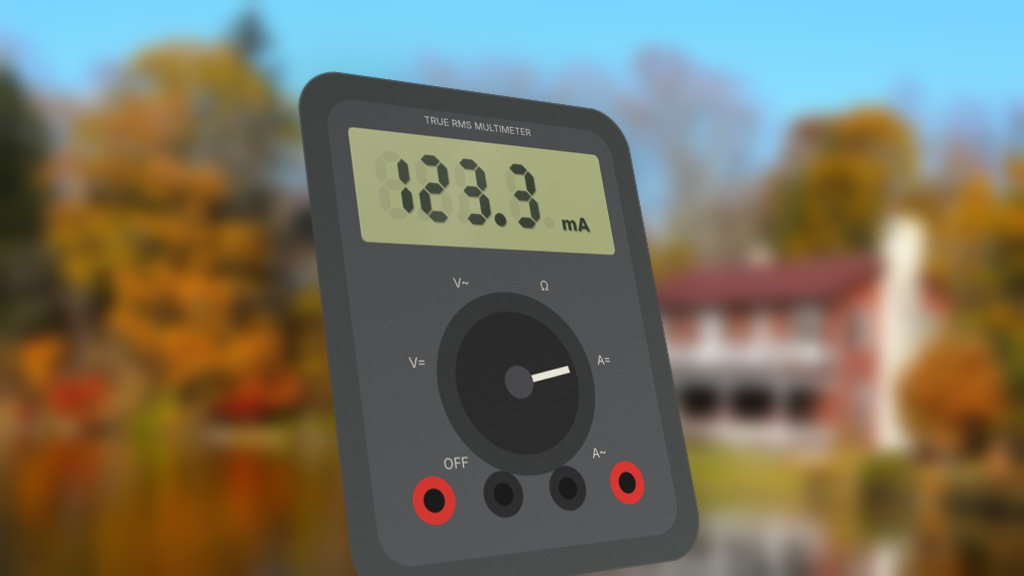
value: {"value": 123.3, "unit": "mA"}
